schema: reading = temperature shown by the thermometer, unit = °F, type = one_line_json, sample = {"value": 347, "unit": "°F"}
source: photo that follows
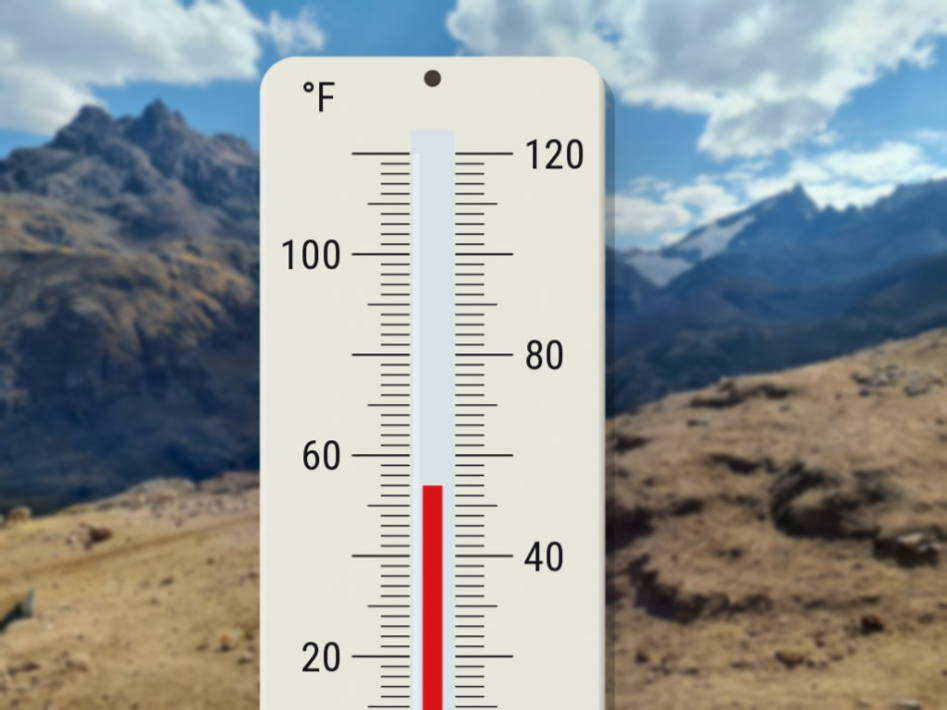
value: {"value": 54, "unit": "°F"}
